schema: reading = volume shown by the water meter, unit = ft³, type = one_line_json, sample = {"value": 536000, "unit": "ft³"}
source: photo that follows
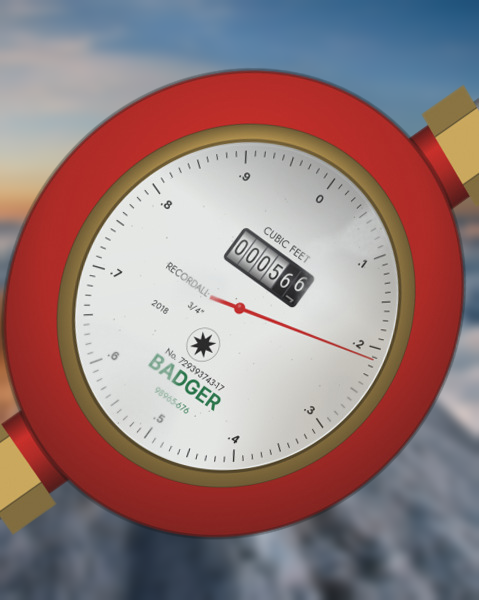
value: {"value": 566.21, "unit": "ft³"}
